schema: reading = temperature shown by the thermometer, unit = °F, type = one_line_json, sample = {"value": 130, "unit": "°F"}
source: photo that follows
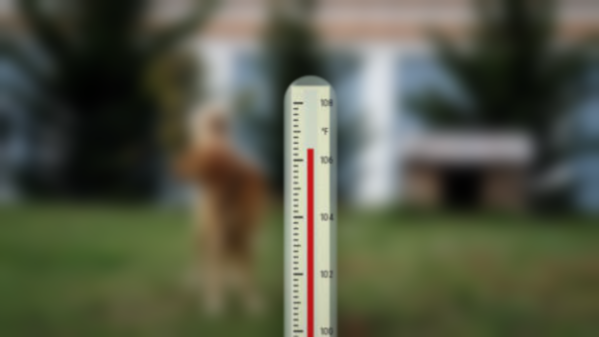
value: {"value": 106.4, "unit": "°F"}
